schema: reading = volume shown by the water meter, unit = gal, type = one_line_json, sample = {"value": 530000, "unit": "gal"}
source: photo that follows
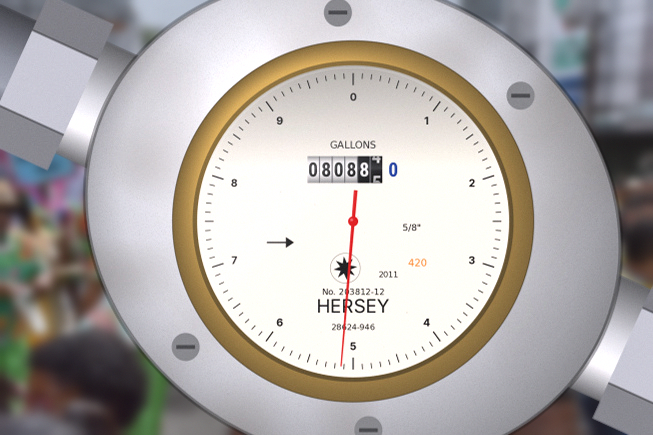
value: {"value": 808845.1, "unit": "gal"}
